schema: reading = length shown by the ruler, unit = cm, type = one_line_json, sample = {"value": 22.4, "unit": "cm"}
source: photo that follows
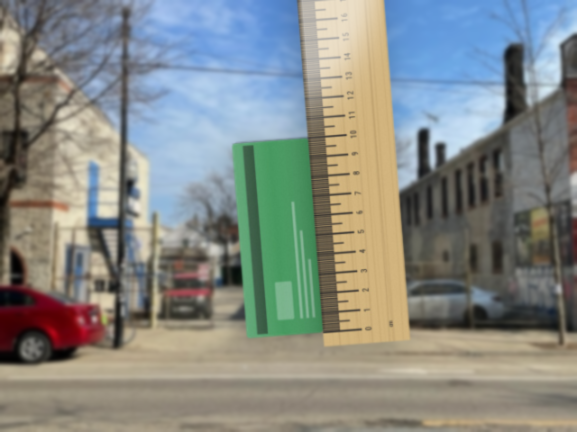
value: {"value": 10, "unit": "cm"}
